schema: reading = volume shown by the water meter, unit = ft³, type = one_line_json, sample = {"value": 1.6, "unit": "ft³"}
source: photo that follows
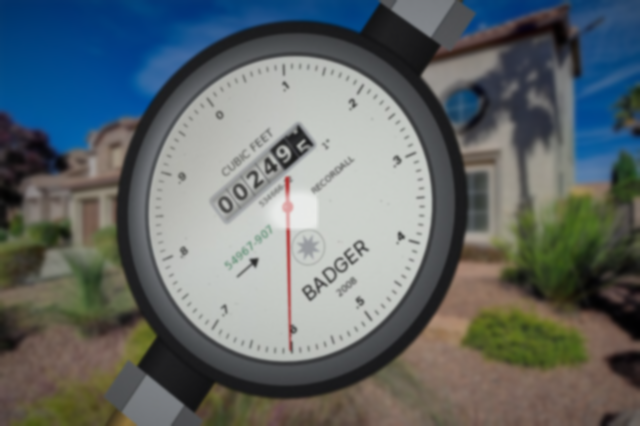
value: {"value": 2494.60, "unit": "ft³"}
